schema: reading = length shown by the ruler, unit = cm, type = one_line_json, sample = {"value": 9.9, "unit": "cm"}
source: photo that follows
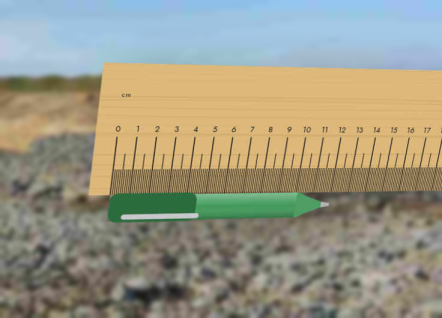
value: {"value": 12, "unit": "cm"}
